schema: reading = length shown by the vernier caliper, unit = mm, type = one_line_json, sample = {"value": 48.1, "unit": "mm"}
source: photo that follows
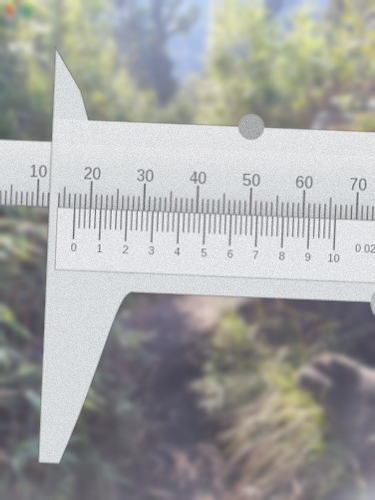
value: {"value": 17.0, "unit": "mm"}
